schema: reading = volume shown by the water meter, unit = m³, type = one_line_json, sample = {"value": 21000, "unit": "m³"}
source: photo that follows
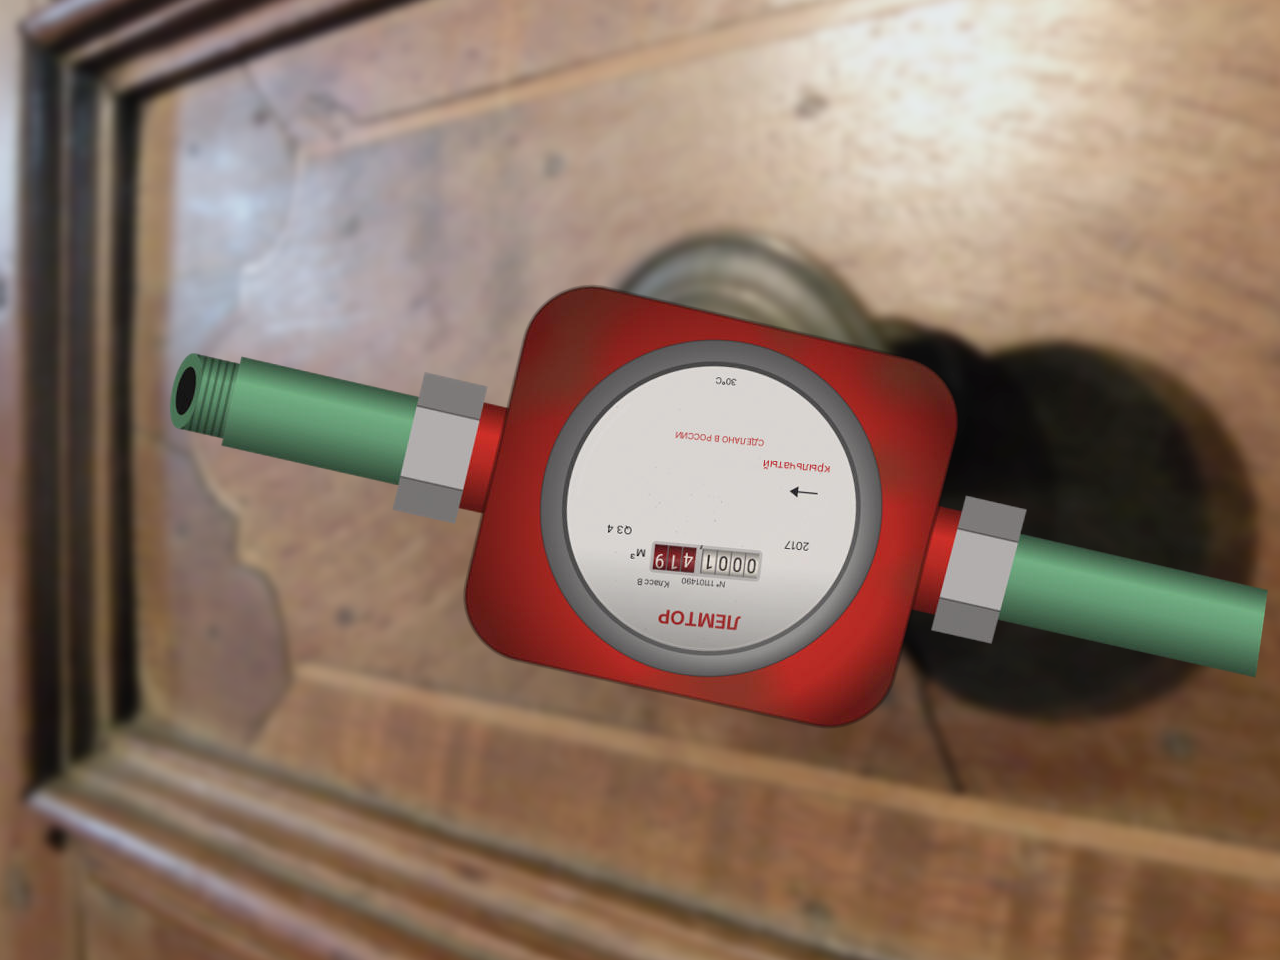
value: {"value": 1.419, "unit": "m³"}
